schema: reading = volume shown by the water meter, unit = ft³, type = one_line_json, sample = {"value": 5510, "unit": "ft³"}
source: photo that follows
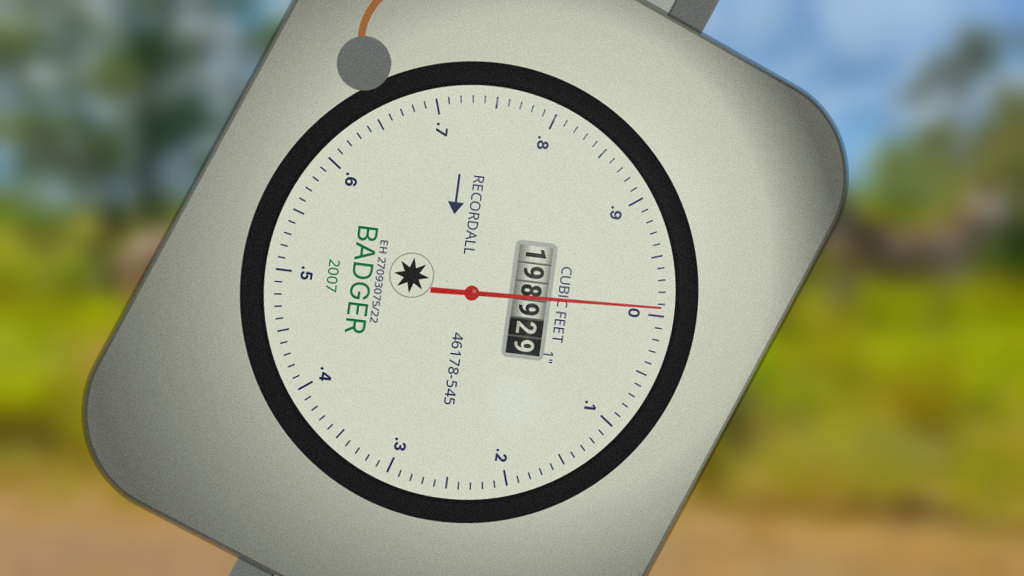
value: {"value": 198928.99, "unit": "ft³"}
